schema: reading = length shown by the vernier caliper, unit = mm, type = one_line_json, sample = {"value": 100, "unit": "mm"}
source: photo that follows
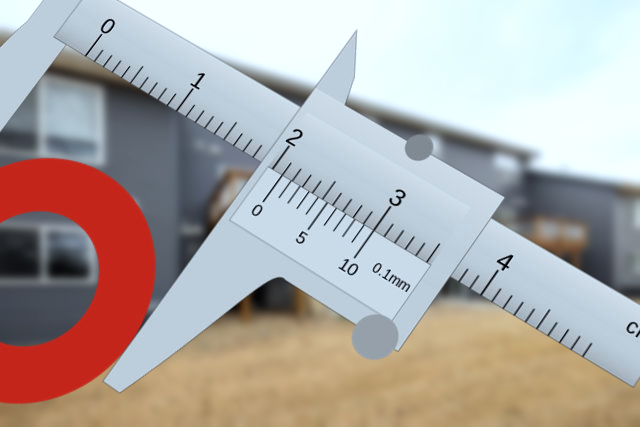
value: {"value": 21.0, "unit": "mm"}
